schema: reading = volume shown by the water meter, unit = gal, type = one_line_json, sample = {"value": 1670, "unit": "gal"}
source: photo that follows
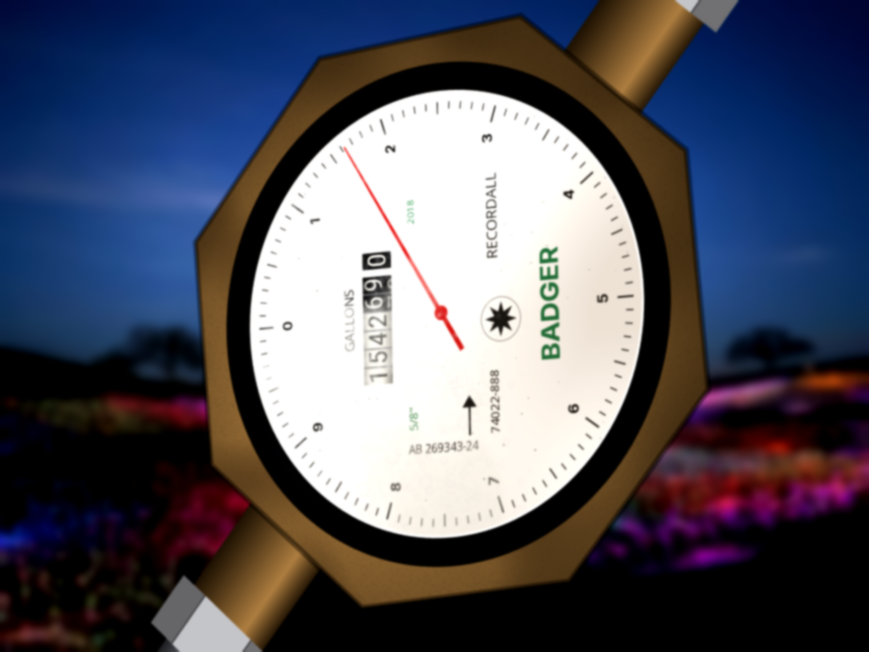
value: {"value": 1542691.6, "unit": "gal"}
